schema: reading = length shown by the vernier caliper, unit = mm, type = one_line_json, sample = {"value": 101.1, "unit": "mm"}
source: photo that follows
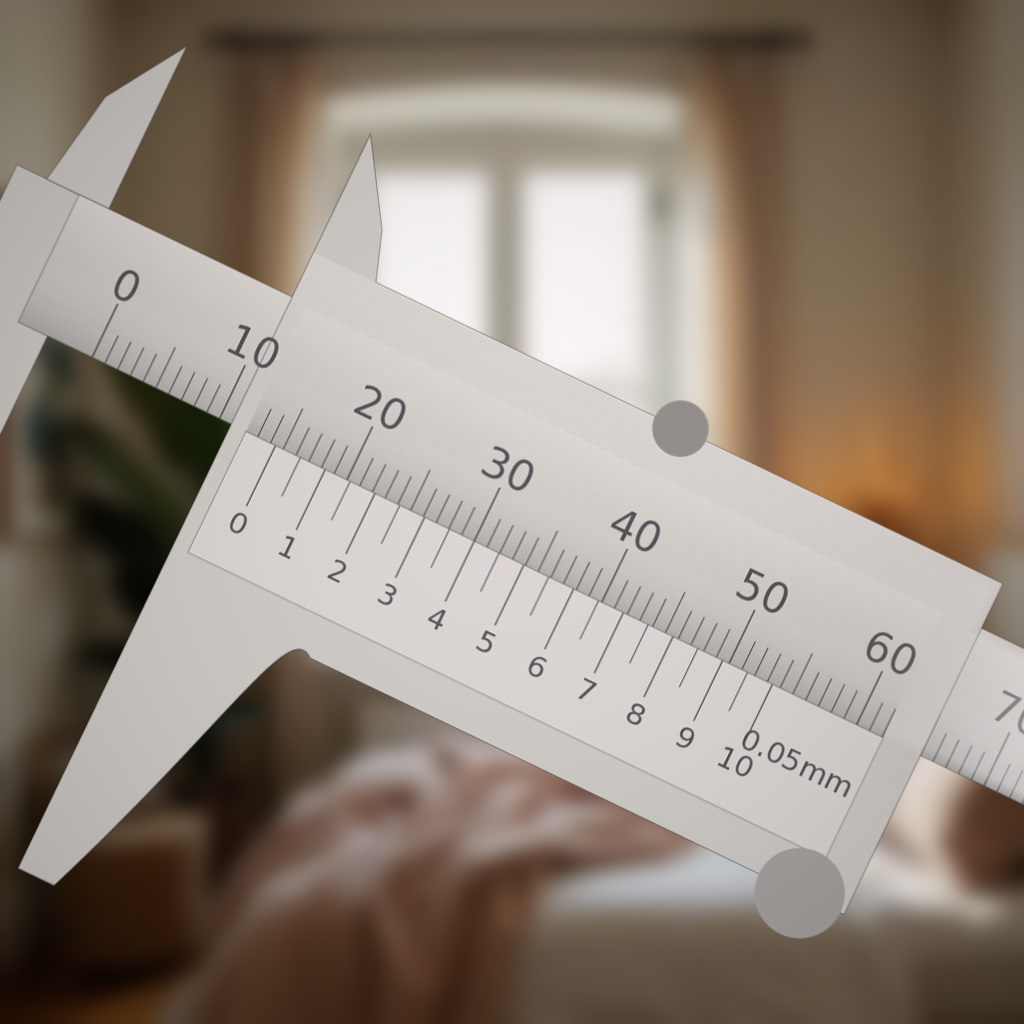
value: {"value": 14.4, "unit": "mm"}
